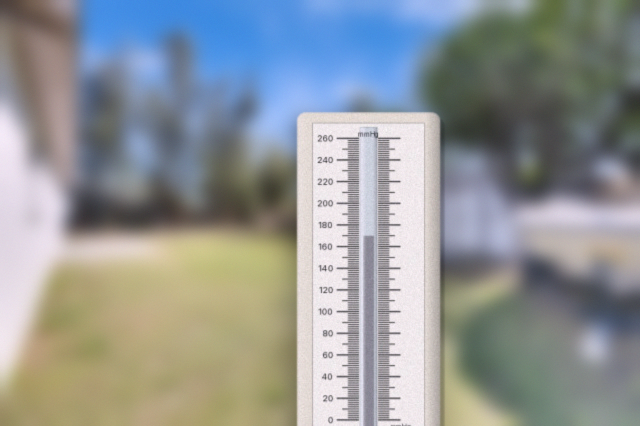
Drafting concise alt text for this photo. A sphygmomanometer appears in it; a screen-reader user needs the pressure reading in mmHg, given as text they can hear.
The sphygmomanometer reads 170 mmHg
